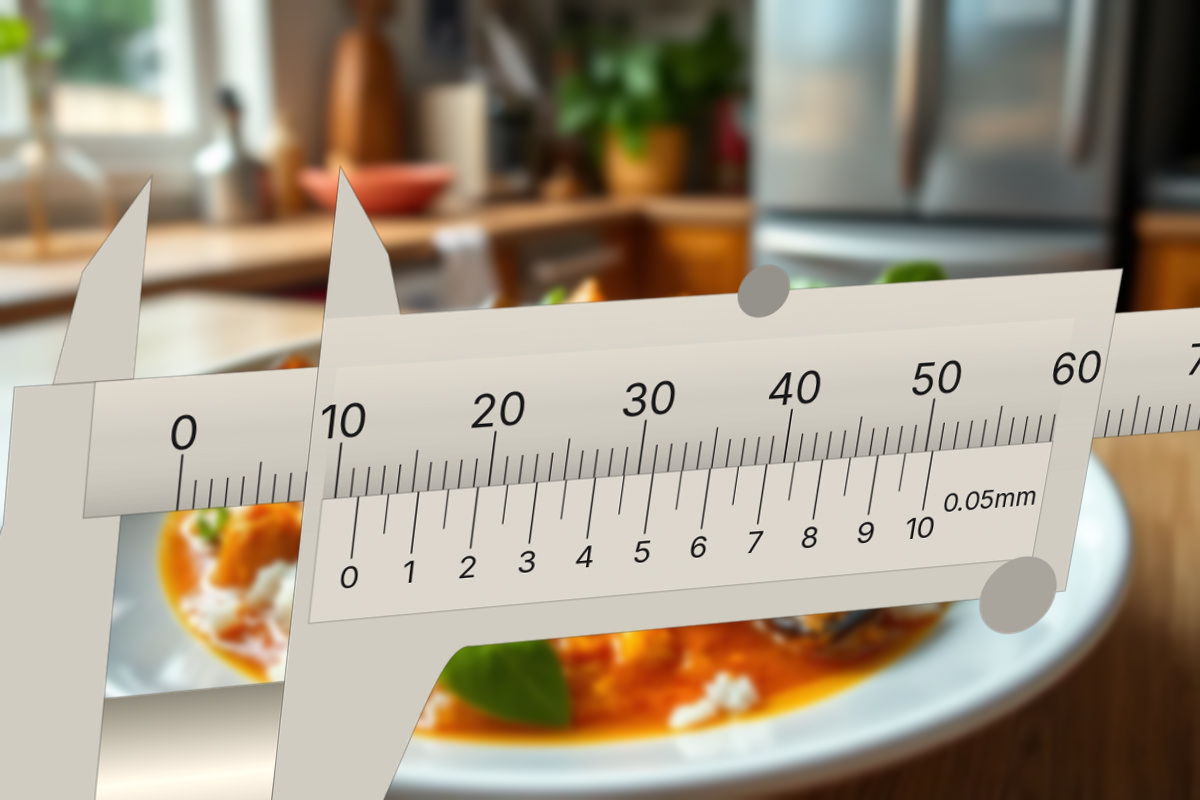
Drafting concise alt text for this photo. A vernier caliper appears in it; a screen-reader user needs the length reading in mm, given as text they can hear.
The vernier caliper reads 11.5 mm
